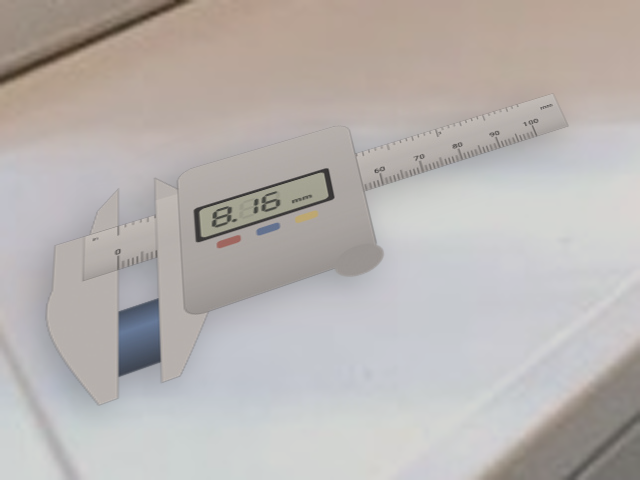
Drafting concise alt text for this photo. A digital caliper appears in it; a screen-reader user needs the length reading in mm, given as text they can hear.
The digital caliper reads 8.16 mm
